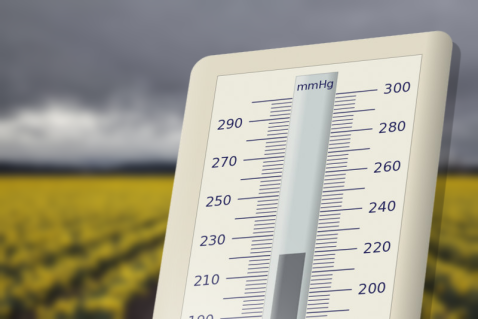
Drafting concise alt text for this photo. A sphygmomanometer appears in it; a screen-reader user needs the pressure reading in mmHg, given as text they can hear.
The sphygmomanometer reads 220 mmHg
